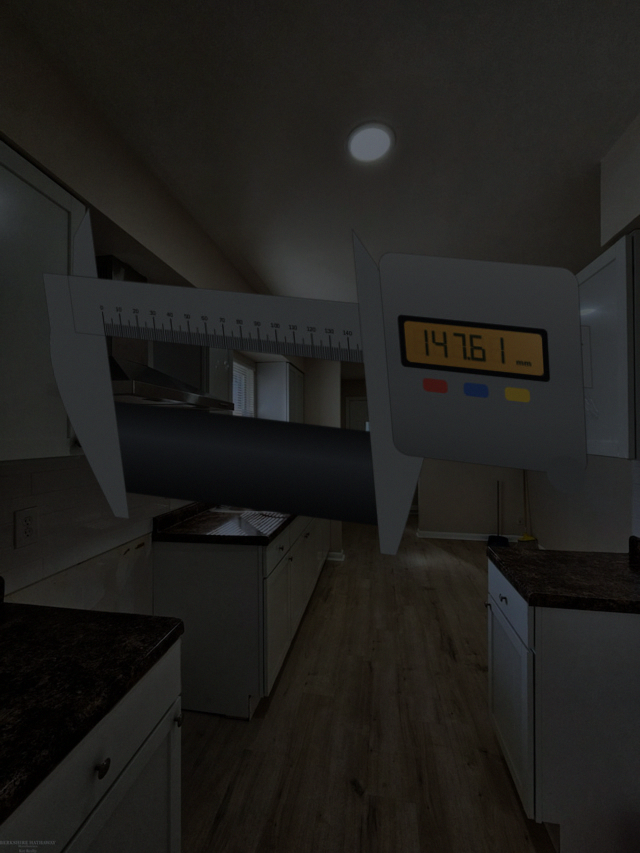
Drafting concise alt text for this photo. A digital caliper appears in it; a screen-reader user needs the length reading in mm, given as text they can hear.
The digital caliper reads 147.61 mm
